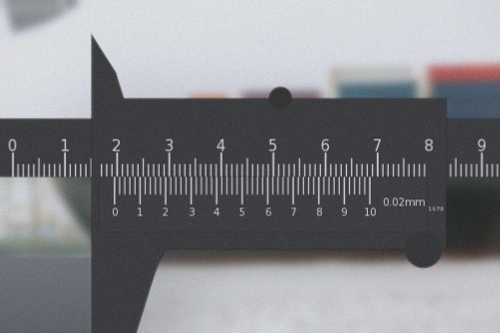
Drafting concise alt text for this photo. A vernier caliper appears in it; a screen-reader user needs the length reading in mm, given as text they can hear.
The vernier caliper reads 19.5 mm
